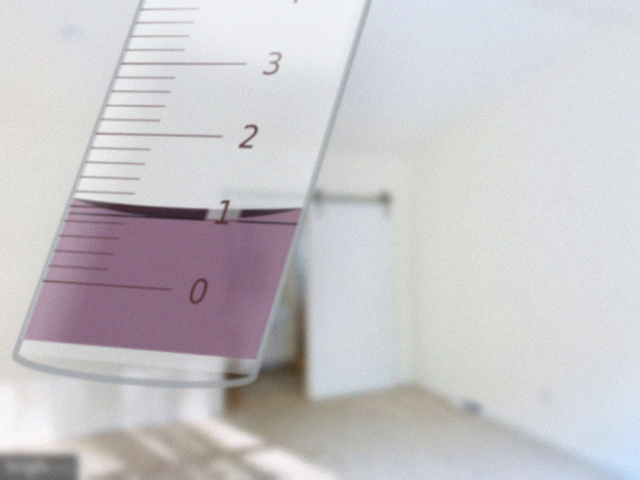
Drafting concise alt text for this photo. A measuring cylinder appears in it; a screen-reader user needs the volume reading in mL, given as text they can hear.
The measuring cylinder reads 0.9 mL
